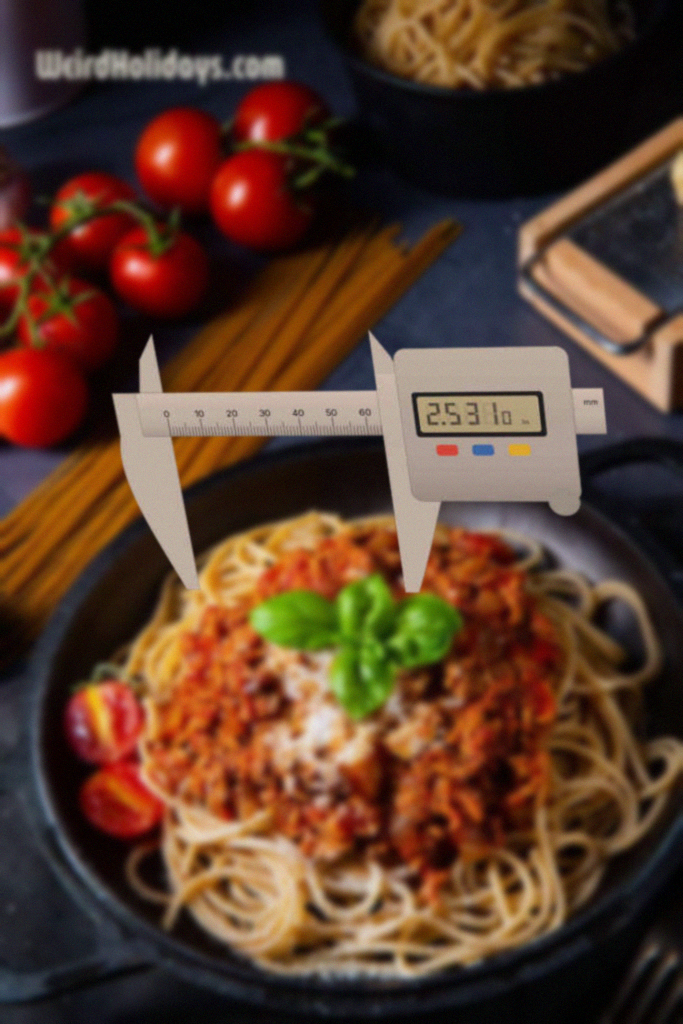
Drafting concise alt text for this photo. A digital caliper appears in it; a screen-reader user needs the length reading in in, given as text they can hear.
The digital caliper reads 2.5310 in
